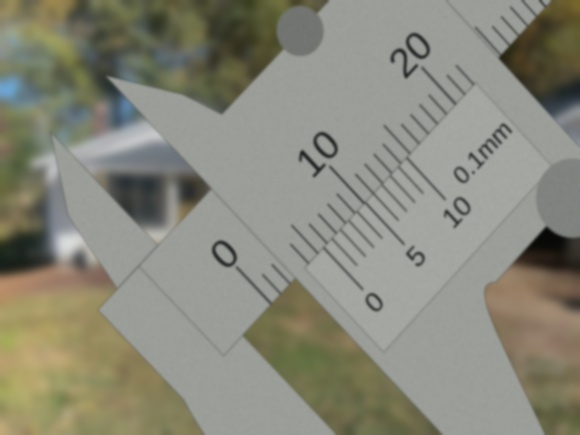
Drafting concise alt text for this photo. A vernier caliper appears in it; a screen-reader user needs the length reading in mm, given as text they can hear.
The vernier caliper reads 5.6 mm
